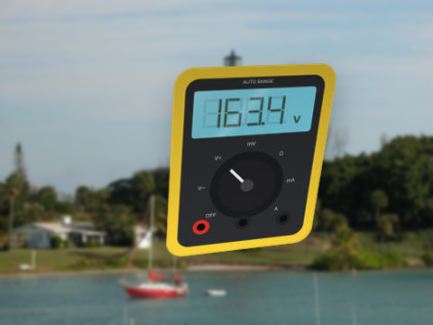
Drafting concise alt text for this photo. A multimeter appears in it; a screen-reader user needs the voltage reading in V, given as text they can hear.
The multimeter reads 163.4 V
